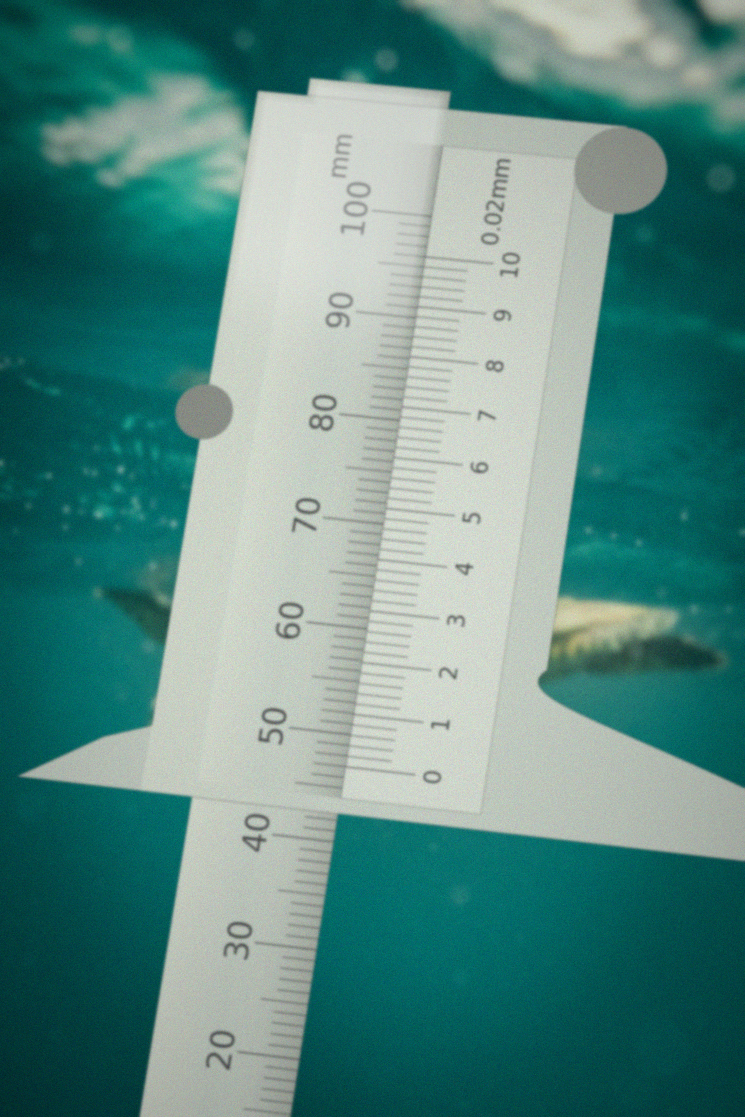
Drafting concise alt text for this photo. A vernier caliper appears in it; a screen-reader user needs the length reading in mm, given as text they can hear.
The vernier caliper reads 47.0 mm
